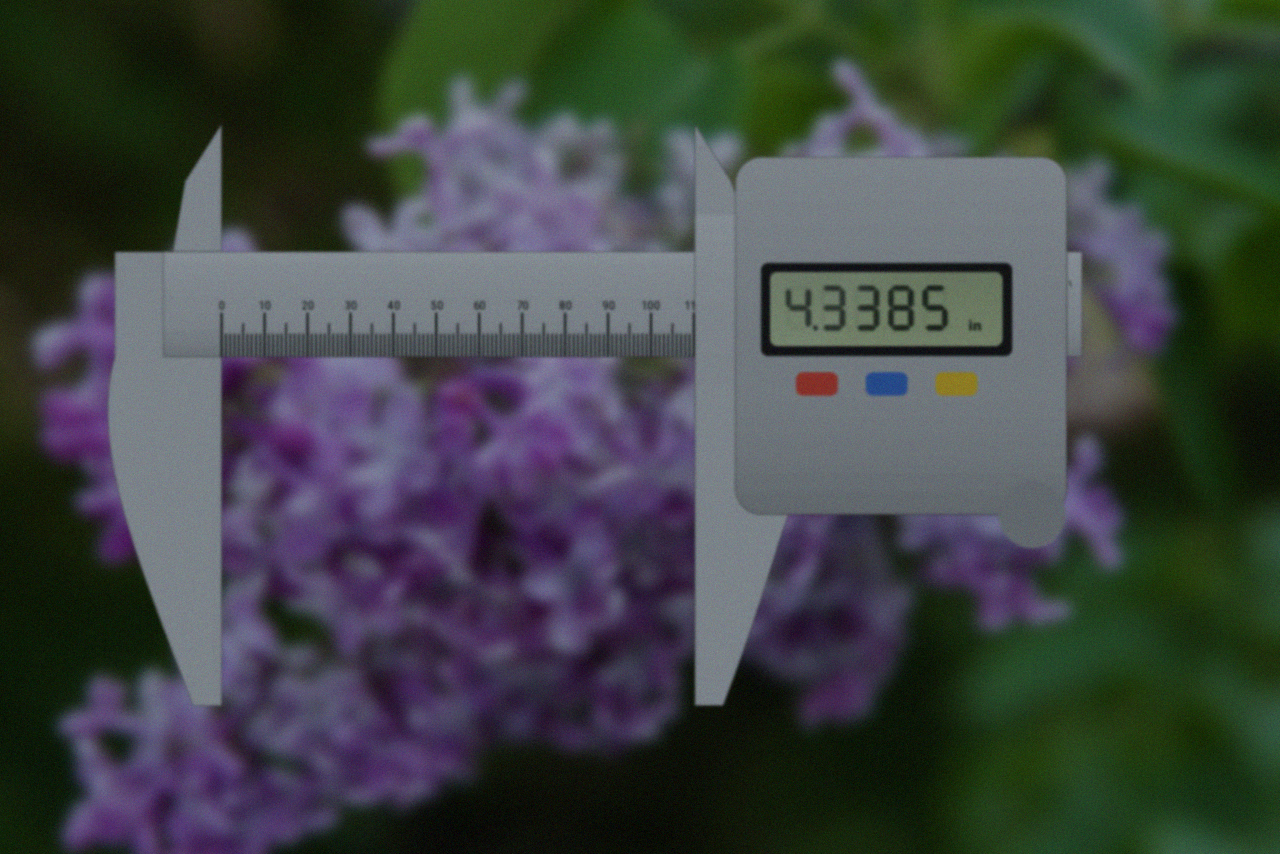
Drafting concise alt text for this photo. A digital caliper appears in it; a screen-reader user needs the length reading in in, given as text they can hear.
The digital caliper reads 4.3385 in
